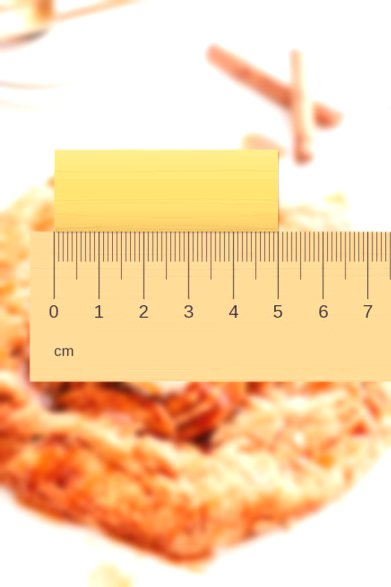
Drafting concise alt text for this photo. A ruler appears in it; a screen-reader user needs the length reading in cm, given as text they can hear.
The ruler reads 5 cm
